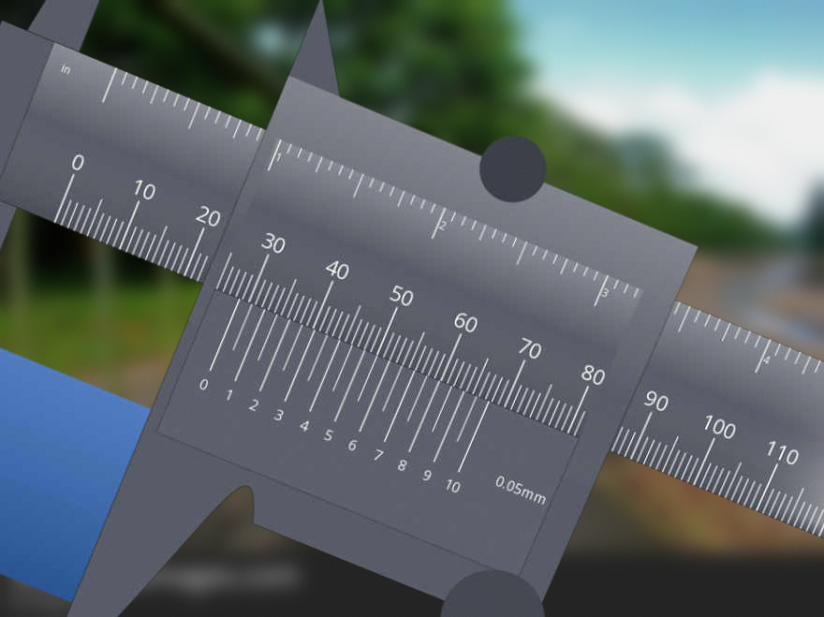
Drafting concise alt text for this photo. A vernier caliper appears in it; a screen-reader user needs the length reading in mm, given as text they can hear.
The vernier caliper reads 28.6 mm
